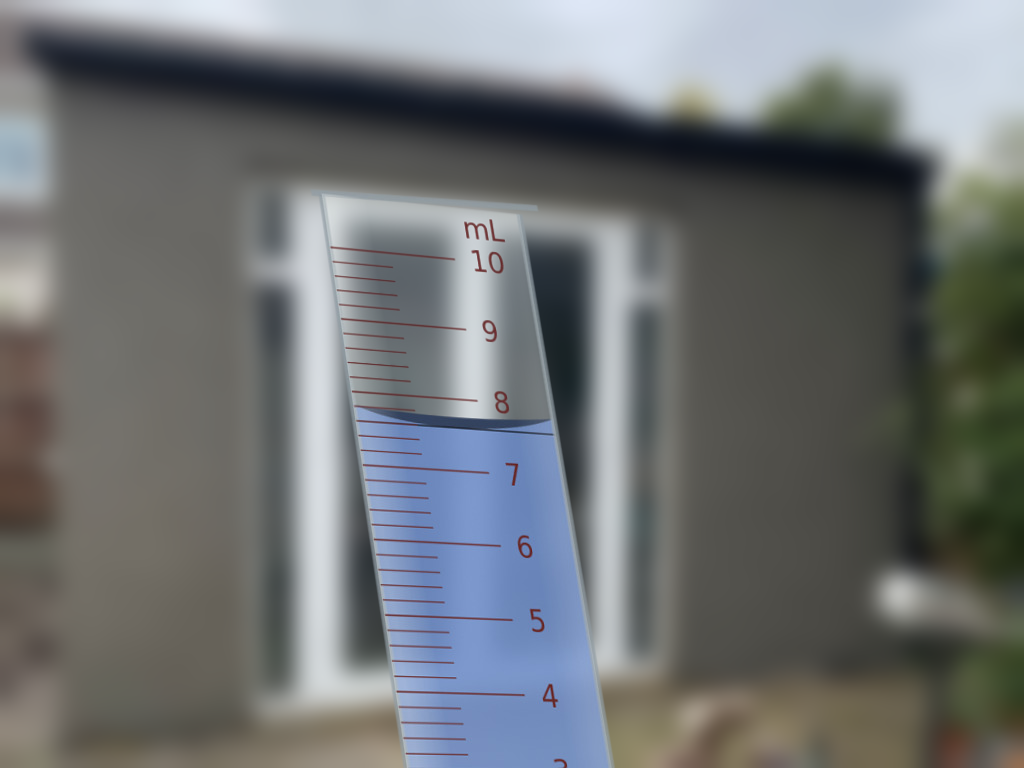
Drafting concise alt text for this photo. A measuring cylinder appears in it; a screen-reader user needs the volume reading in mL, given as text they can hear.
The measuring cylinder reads 7.6 mL
